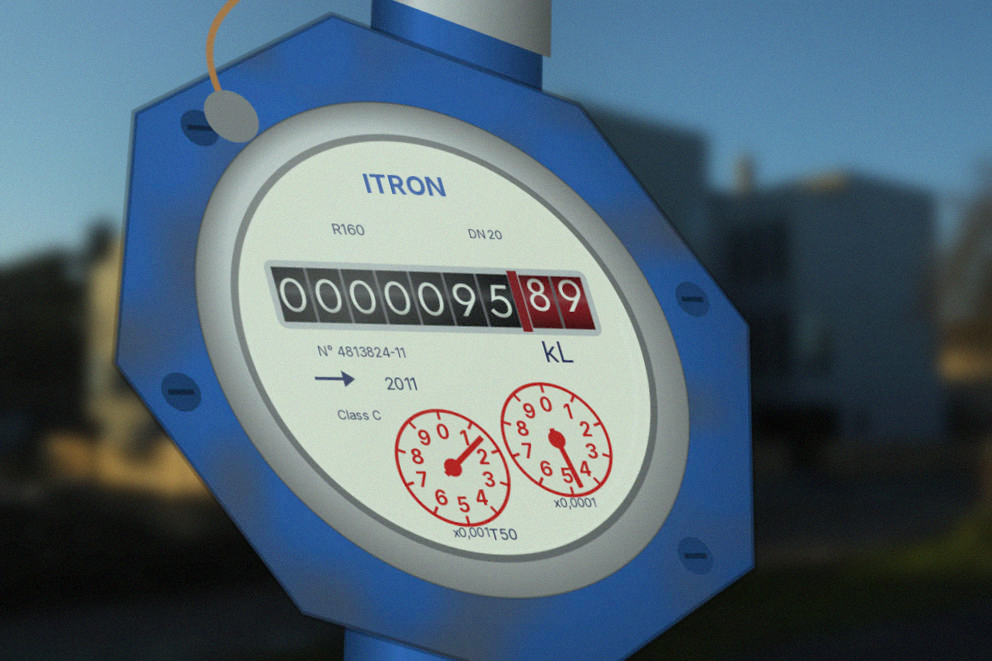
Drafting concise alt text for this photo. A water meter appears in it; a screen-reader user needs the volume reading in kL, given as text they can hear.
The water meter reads 95.8914 kL
